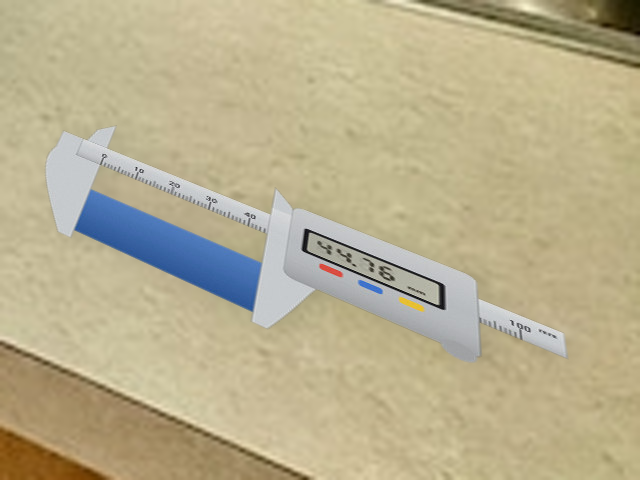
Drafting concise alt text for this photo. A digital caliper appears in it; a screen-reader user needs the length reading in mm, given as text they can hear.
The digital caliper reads 44.76 mm
